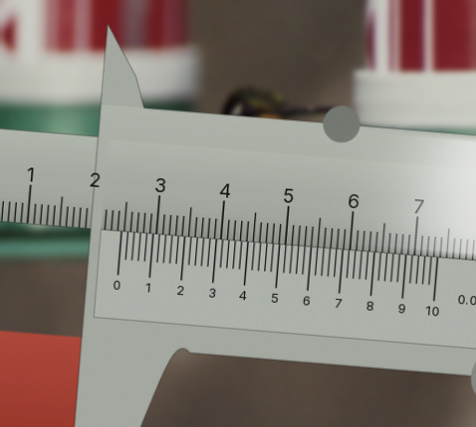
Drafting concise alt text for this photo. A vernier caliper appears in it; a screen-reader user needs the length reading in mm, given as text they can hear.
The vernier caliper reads 24.6 mm
